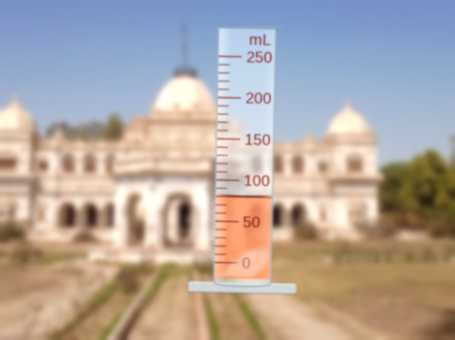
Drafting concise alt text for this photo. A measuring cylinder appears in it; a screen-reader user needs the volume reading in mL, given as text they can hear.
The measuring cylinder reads 80 mL
